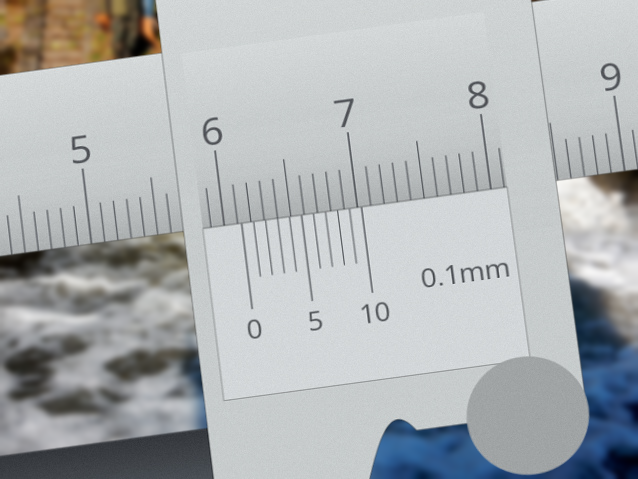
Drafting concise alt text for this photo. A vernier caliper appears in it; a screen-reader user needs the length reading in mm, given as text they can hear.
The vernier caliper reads 61.3 mm
